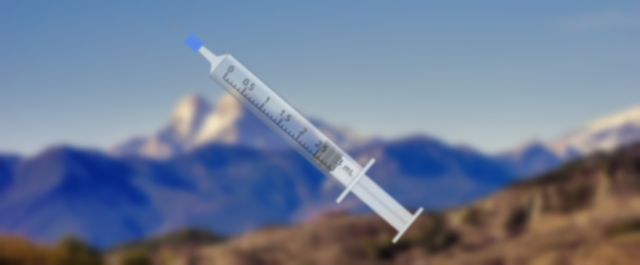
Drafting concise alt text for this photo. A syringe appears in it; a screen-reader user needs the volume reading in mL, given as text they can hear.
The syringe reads 2.5 mL
